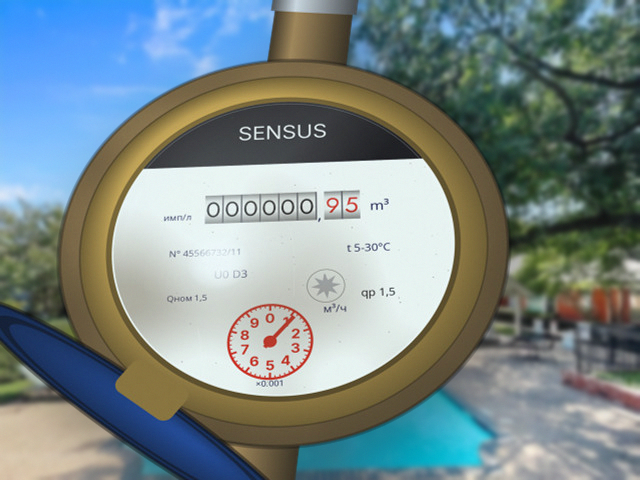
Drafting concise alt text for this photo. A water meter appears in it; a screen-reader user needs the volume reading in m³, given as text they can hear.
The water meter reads 0.951 m³
